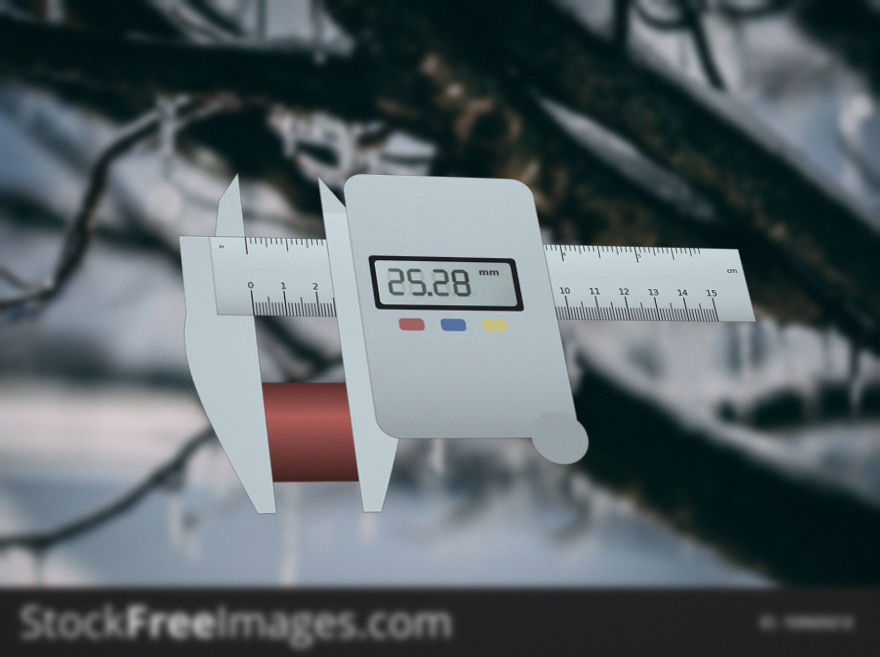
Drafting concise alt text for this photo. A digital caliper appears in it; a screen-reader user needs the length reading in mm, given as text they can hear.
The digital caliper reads 25.28 mm
